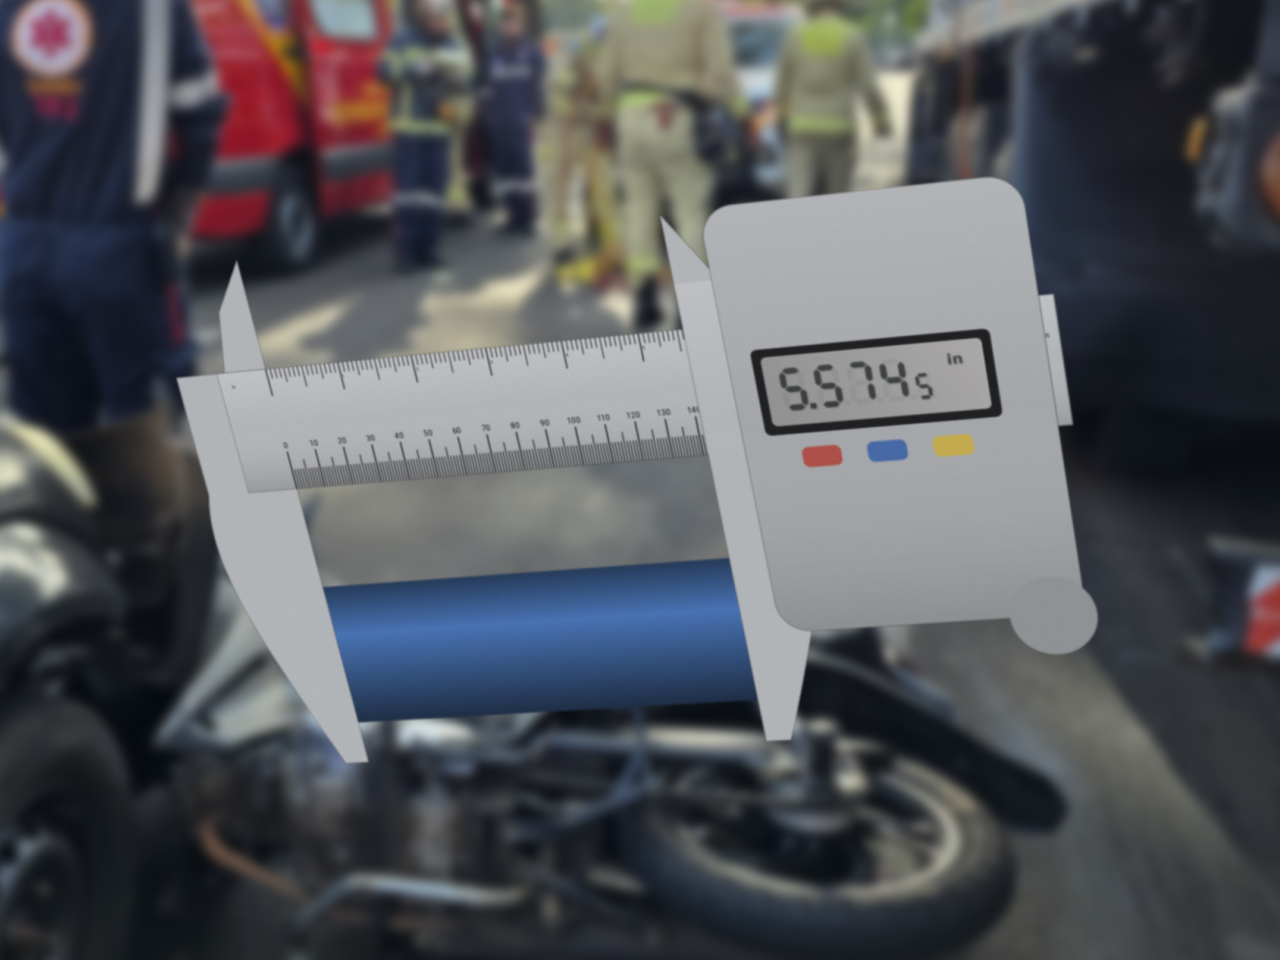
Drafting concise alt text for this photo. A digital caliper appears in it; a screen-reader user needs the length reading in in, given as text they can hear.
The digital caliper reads 5.5745 in
